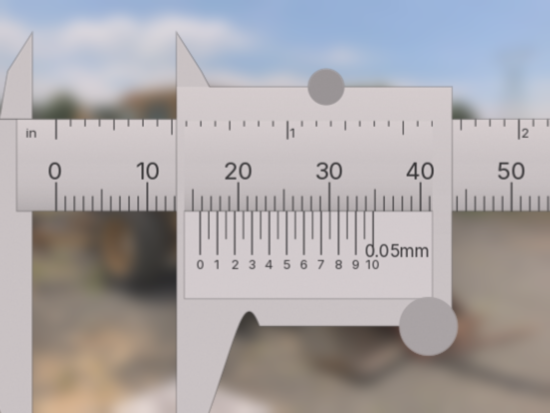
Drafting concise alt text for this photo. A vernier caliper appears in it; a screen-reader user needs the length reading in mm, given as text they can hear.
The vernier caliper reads 15.8 mm
